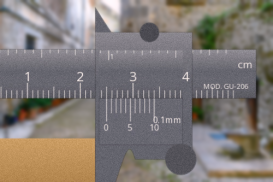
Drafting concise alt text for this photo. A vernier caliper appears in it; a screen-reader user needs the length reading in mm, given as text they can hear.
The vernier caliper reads 25.0 mm
